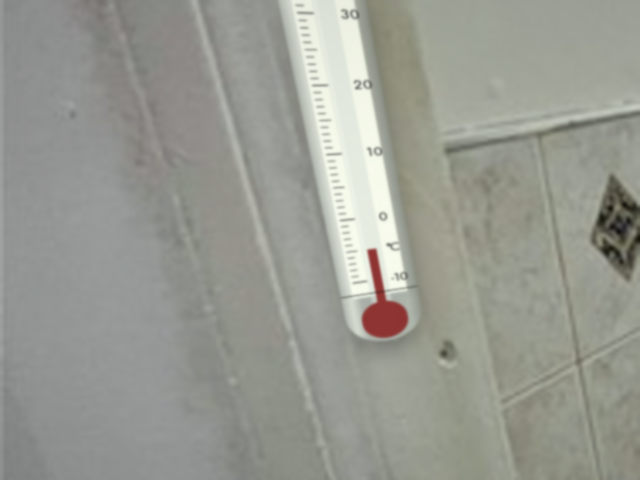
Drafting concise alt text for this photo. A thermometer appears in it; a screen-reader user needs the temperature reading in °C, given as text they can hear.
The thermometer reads -5 °C
